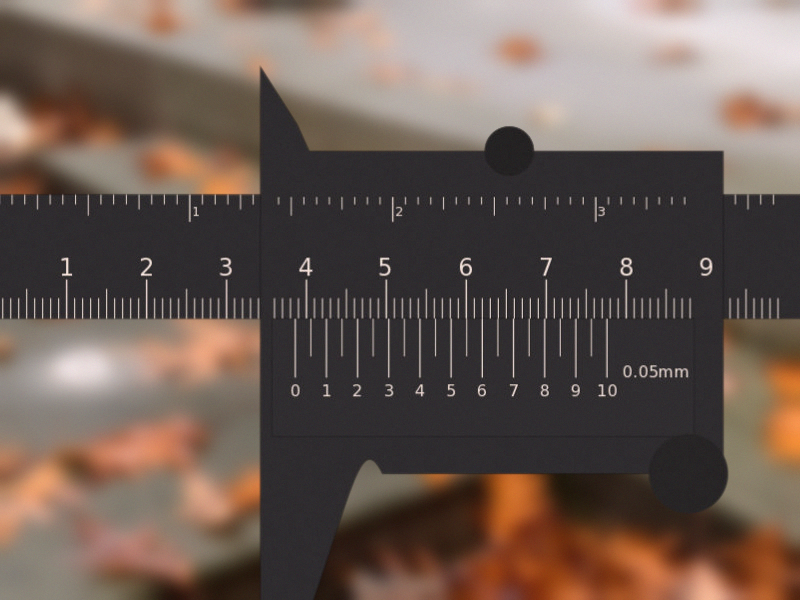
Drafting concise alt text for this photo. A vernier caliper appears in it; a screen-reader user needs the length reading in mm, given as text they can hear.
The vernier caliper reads 38.6 mm
